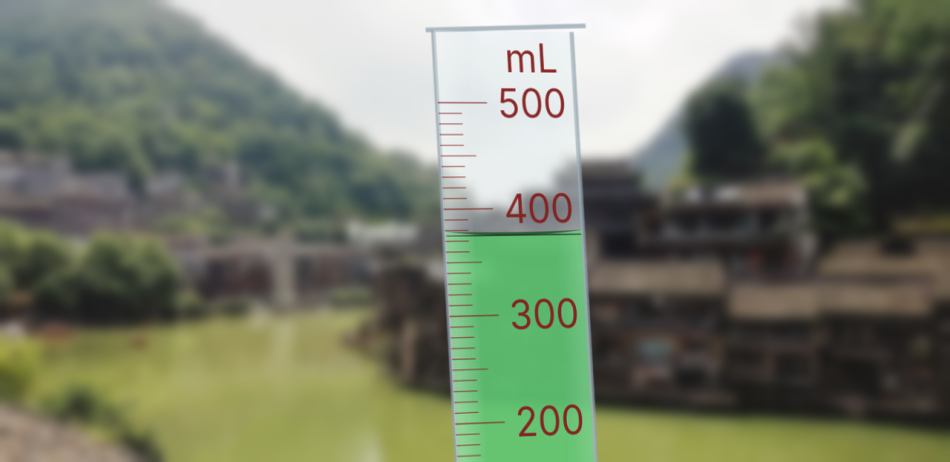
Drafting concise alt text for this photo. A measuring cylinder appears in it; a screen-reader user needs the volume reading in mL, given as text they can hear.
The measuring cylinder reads 375 mL
